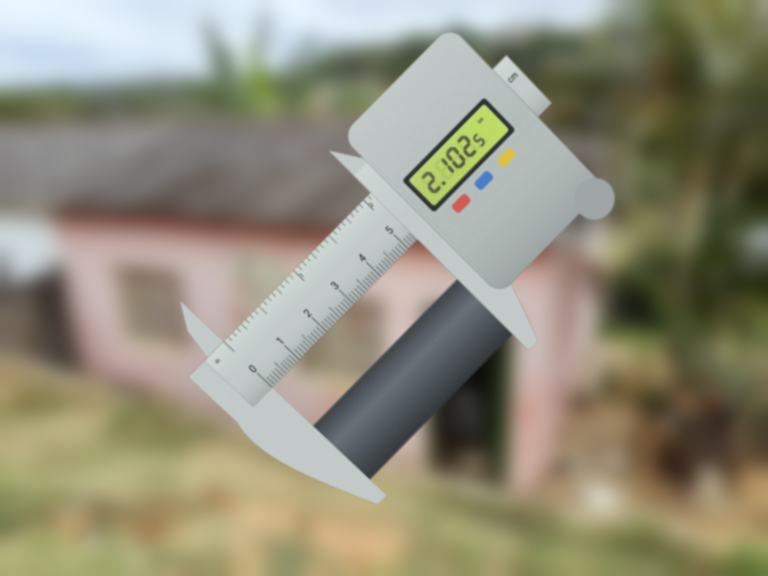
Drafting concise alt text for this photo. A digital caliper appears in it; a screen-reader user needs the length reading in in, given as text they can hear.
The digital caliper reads 2.1025 in
